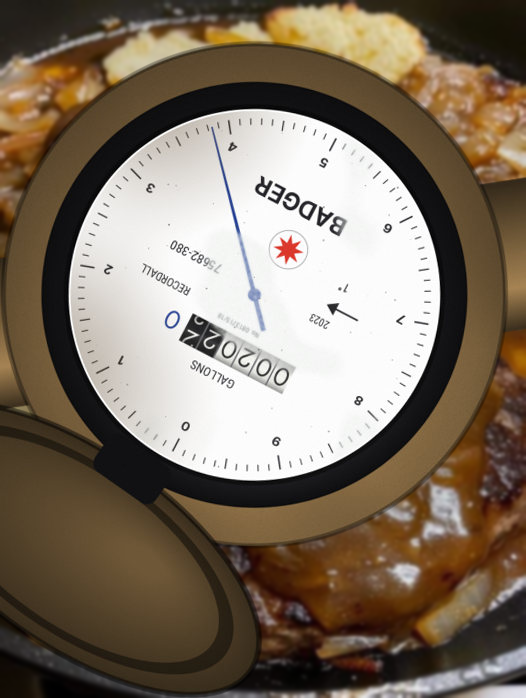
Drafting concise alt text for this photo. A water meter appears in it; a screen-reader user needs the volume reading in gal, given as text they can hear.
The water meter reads 20223.8 gal
